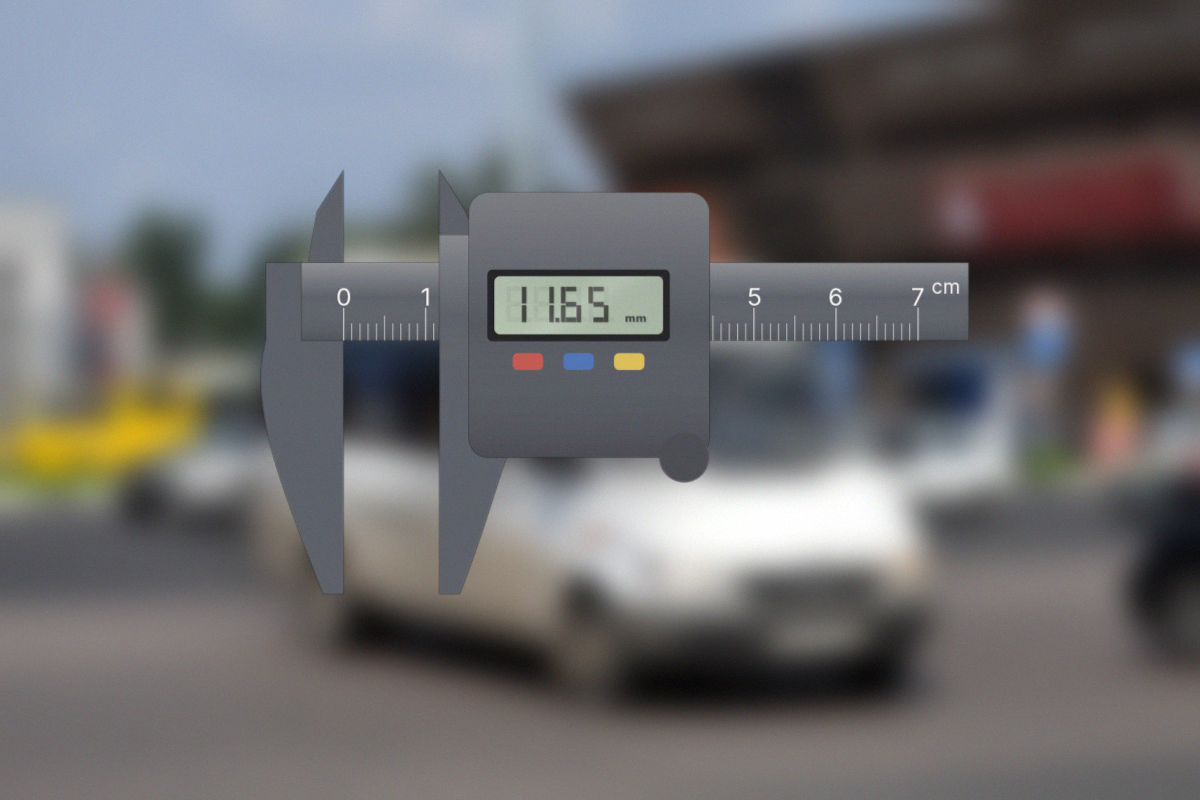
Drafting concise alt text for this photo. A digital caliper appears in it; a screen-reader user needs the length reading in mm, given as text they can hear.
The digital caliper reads 11.65 mm
